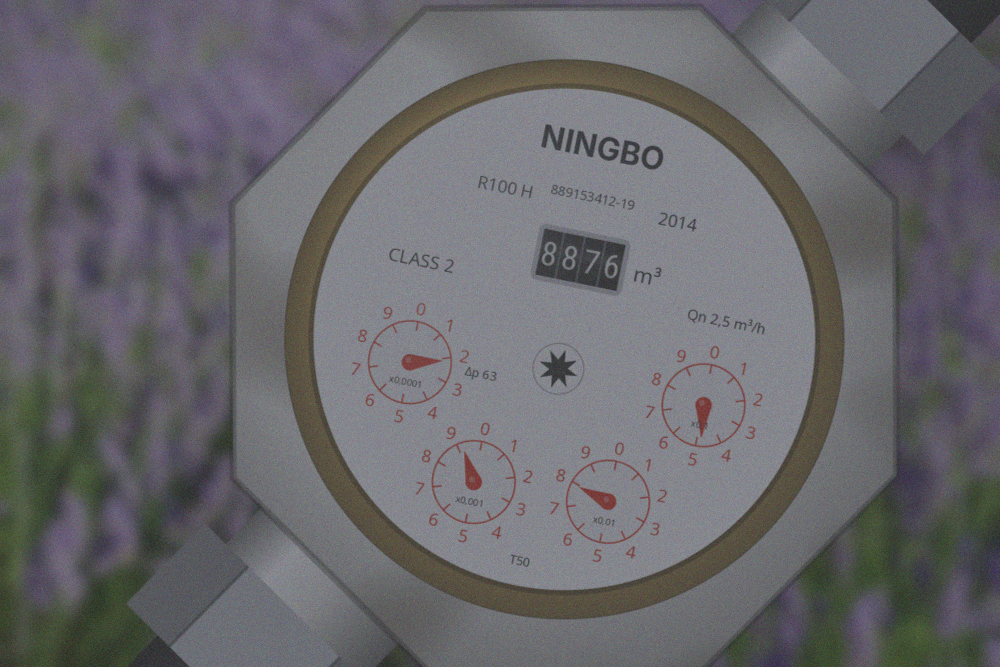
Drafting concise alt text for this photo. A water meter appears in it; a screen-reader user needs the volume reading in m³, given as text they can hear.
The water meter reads 8876.4792 m³
